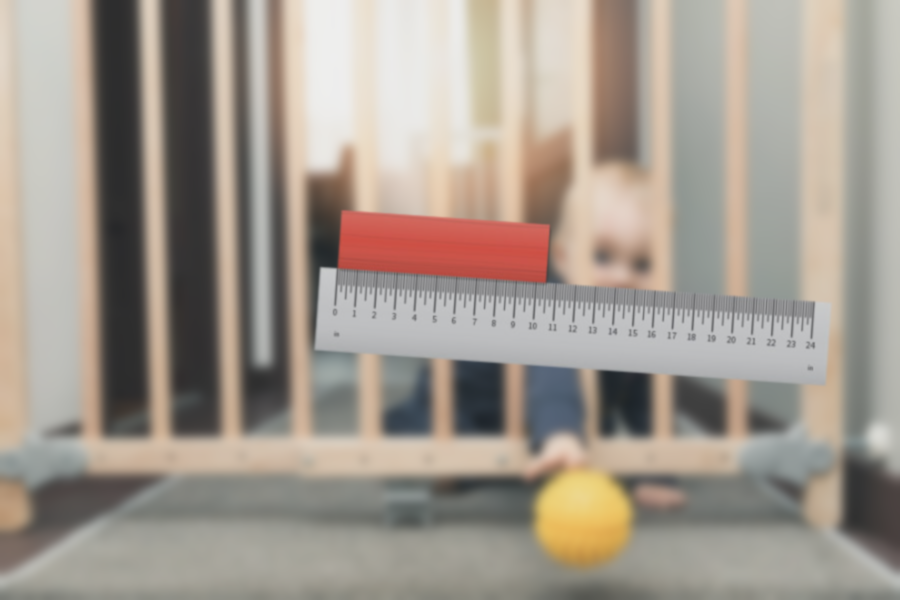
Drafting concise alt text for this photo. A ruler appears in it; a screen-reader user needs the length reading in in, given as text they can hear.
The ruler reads 10.5 in
